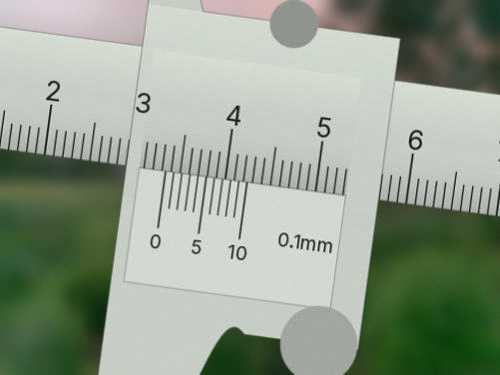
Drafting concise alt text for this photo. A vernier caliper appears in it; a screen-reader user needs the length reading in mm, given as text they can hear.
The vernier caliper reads 33.4 mm
